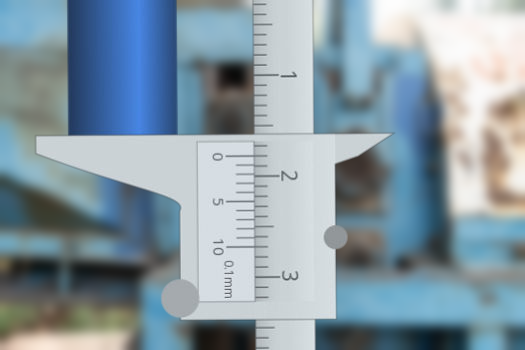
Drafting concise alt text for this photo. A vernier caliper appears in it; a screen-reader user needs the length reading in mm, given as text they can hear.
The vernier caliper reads 18.0 mm
